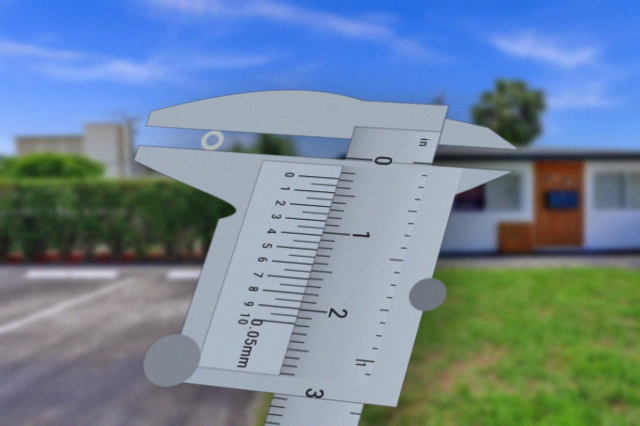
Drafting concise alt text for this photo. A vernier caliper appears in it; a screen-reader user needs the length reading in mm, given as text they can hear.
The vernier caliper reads 2.8 mm
